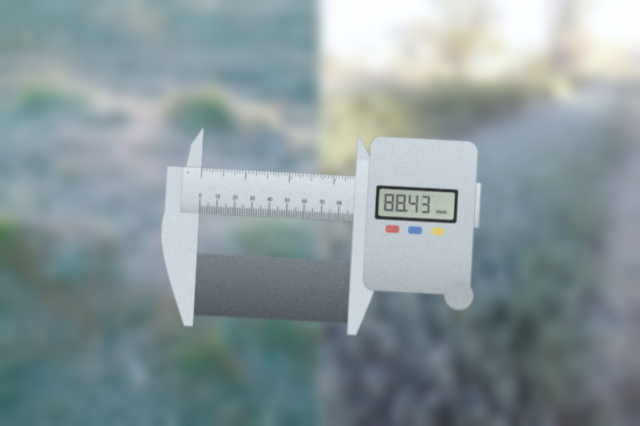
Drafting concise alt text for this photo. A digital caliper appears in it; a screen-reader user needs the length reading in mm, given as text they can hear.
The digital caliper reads 88.43 mm
